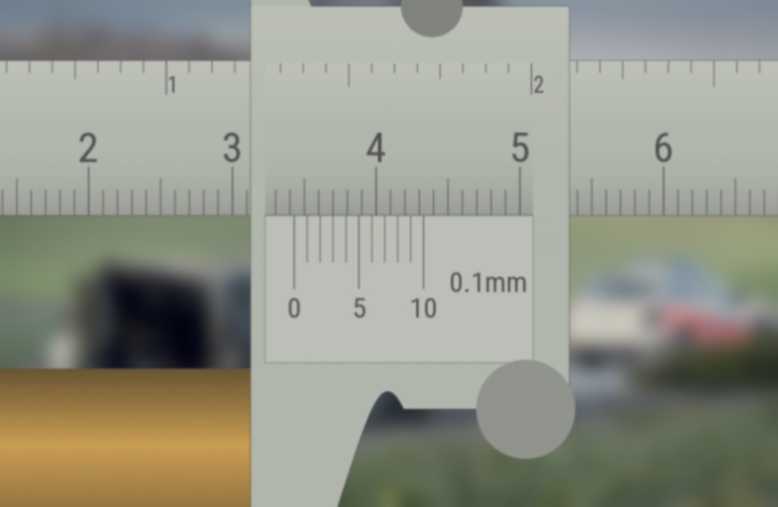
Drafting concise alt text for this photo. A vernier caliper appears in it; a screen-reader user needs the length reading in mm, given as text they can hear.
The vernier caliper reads 34.3 mm
